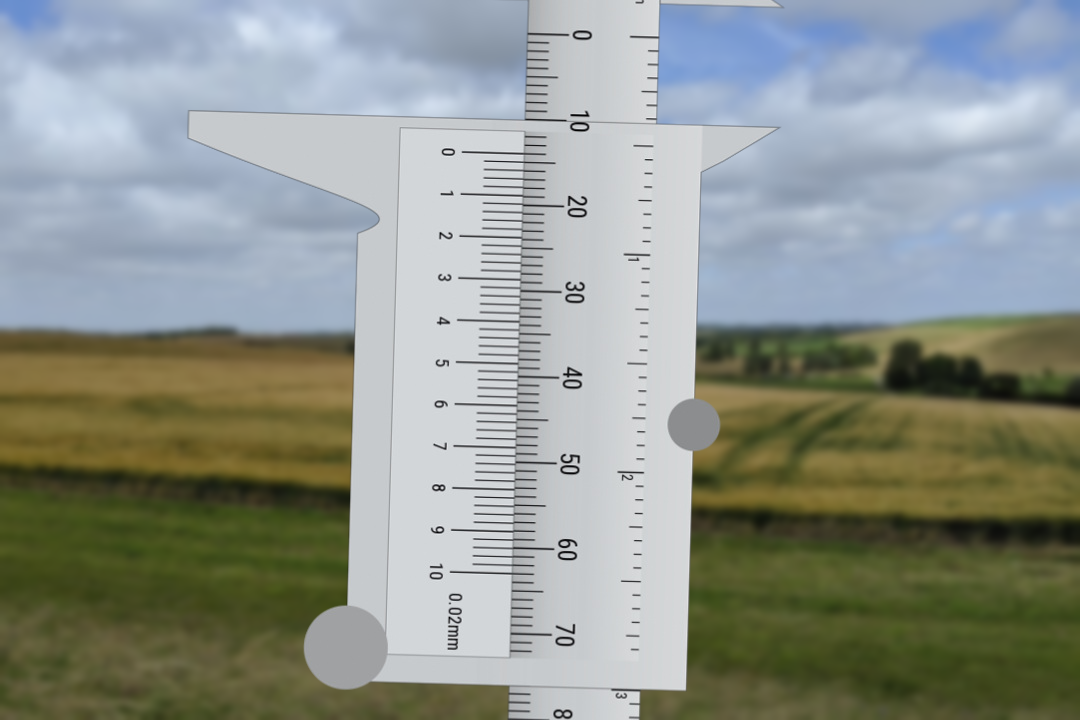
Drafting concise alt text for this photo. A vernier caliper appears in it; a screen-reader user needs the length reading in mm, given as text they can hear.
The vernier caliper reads 14.0 mm
